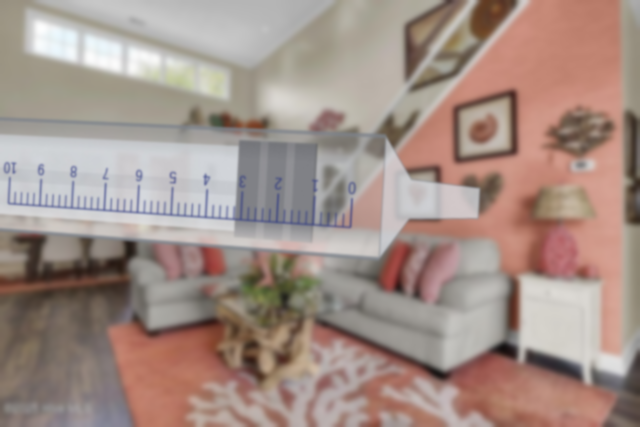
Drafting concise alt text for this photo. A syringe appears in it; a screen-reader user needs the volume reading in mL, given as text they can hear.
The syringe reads 1 mL
